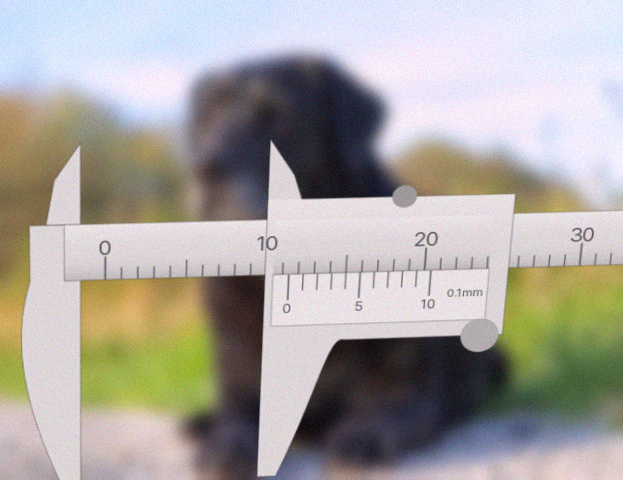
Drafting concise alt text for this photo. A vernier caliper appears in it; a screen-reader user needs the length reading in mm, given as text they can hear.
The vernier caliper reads 11.4 mm
